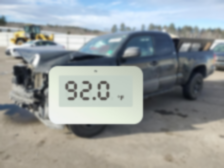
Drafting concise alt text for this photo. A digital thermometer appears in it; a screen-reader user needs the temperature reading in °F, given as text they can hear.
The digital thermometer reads 92.0 °F
